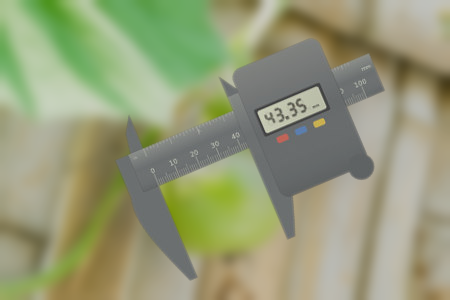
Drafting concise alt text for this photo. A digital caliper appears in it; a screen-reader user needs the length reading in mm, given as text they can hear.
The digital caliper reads 43.35 mm
